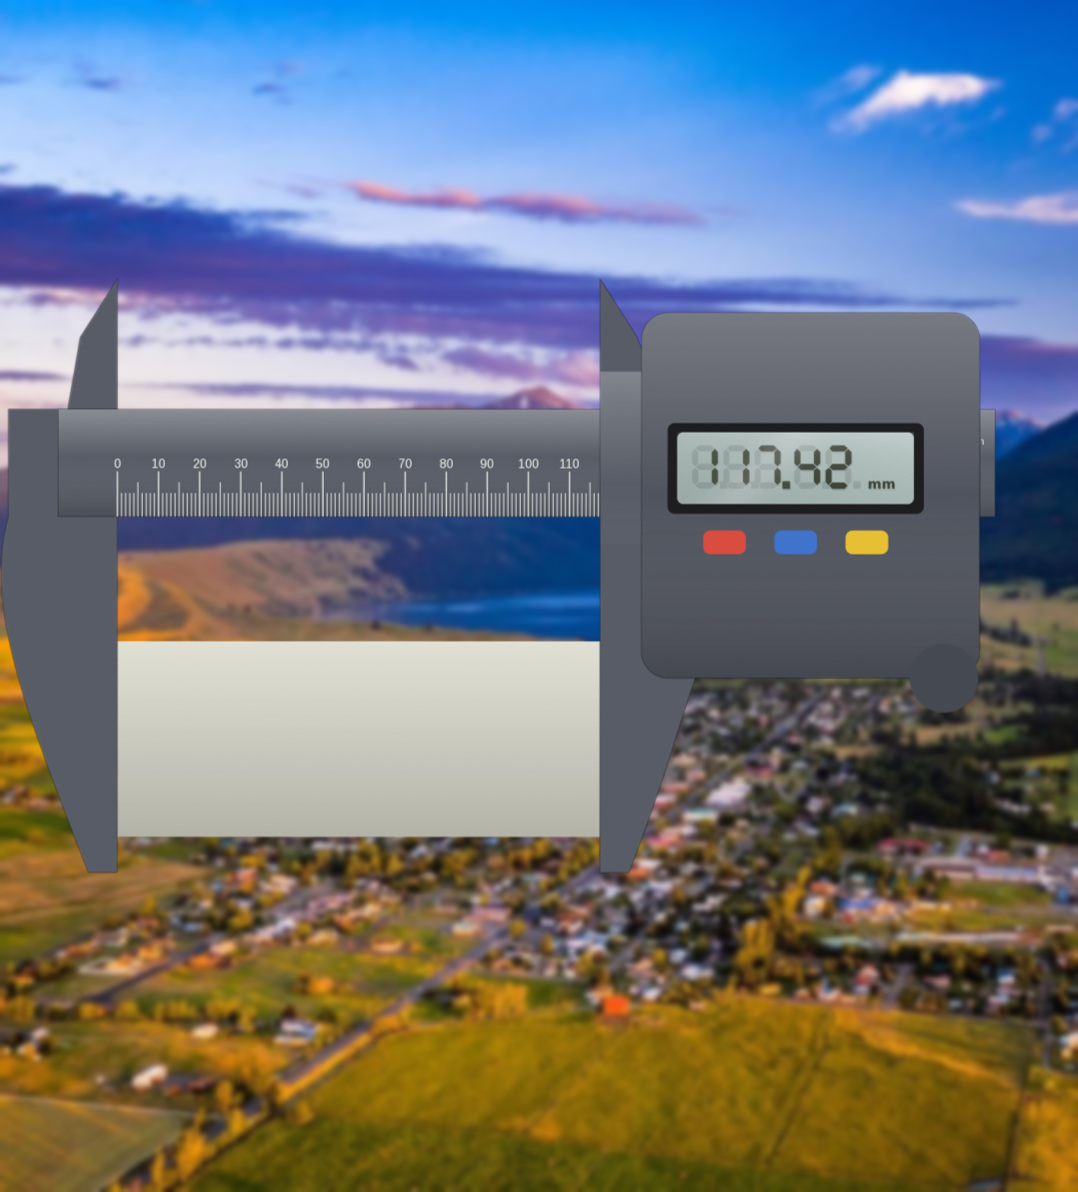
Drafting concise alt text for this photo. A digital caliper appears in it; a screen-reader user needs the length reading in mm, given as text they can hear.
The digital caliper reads 117.42 mm
